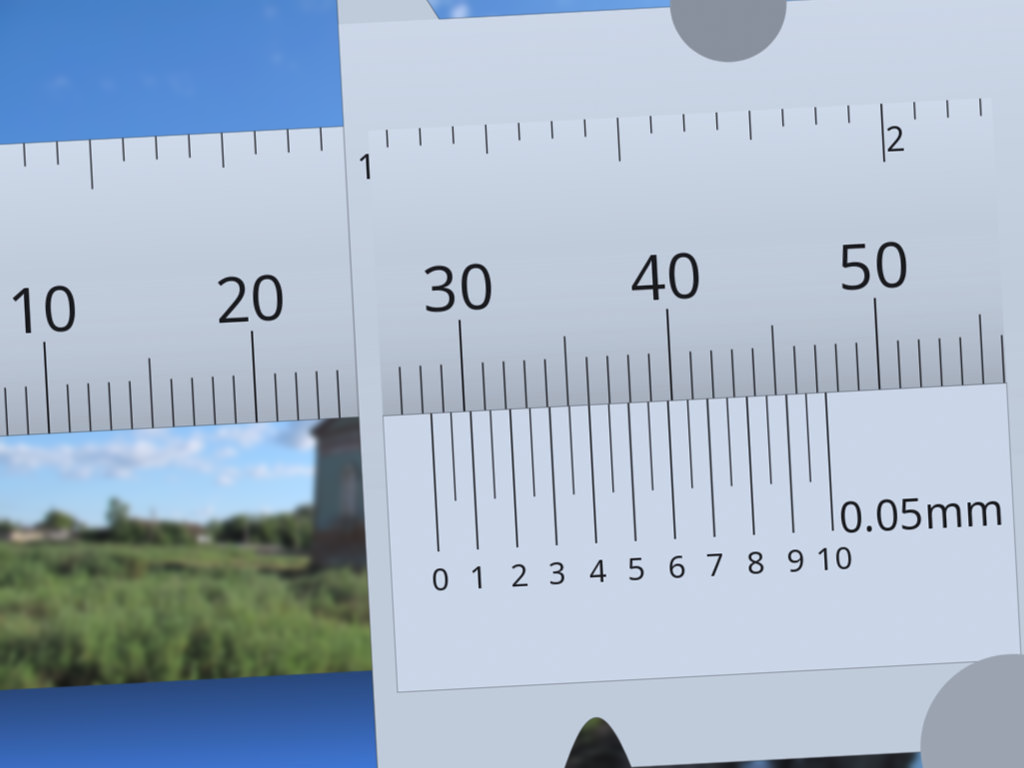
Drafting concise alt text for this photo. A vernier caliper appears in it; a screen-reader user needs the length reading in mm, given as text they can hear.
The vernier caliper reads 28.4 mm
